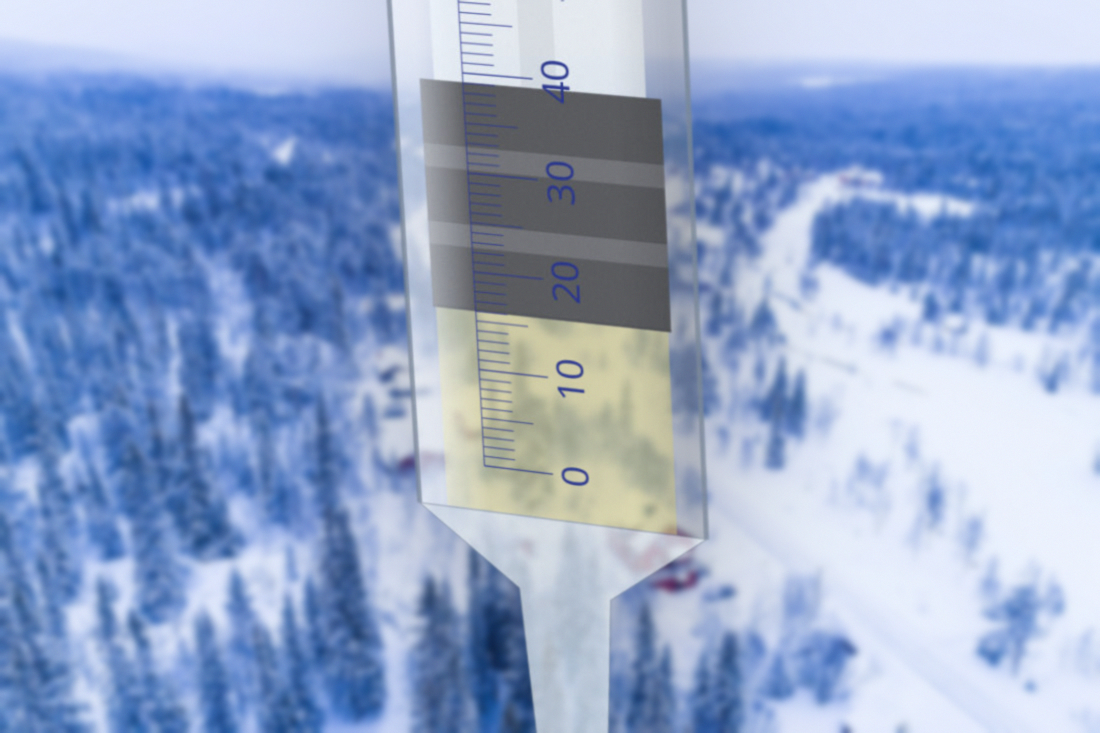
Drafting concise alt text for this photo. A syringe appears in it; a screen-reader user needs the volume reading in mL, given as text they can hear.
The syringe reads 16 mL
